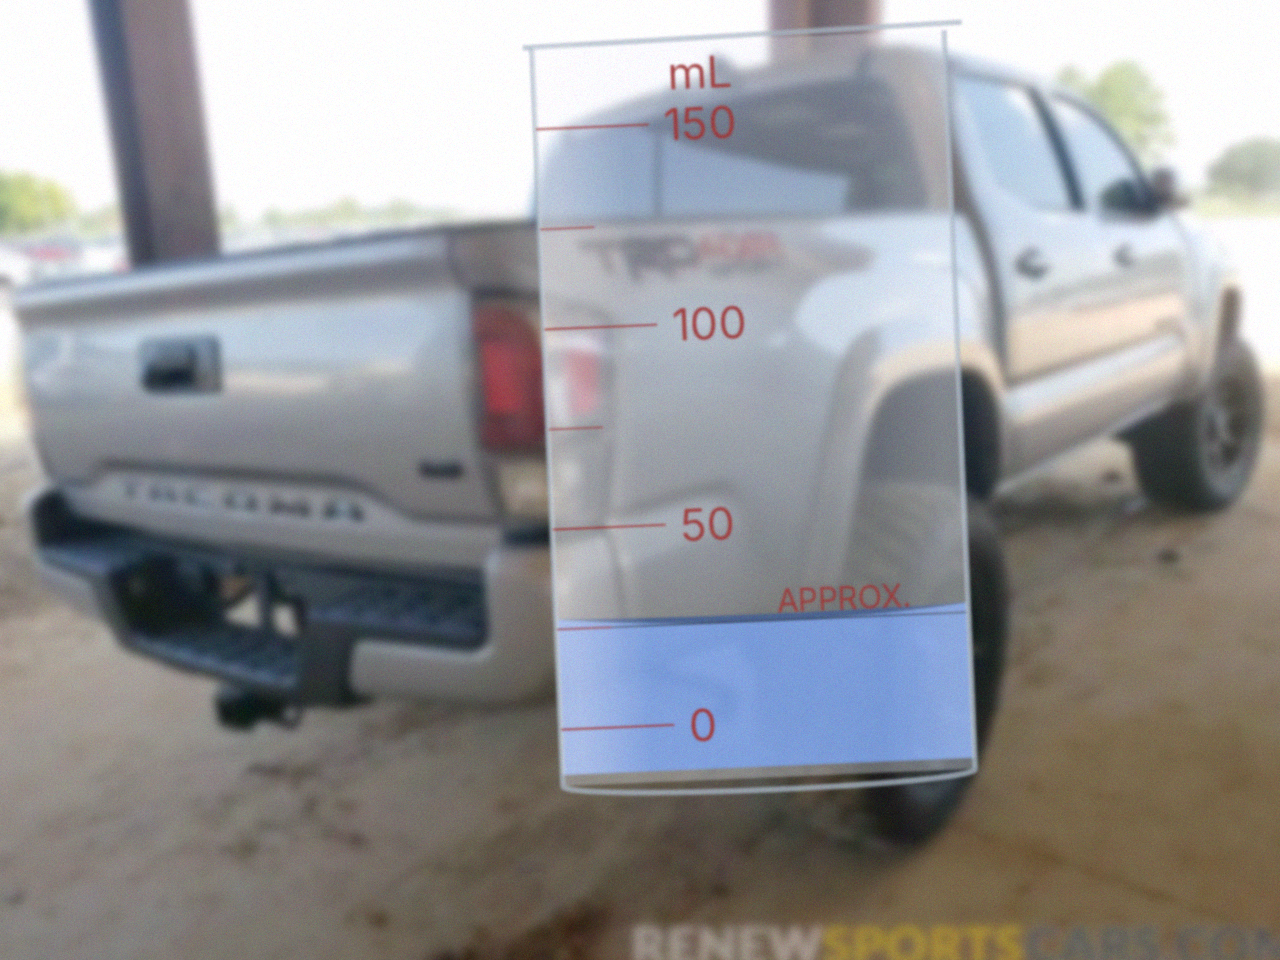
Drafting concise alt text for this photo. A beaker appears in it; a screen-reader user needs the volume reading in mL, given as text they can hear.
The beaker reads 25 mL
